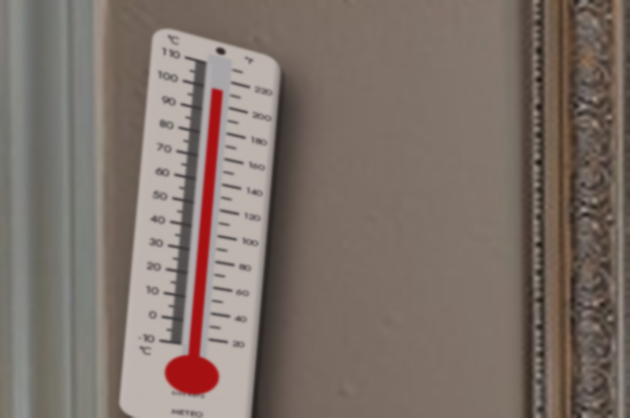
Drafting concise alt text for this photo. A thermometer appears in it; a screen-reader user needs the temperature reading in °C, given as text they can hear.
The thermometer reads 100 °C
